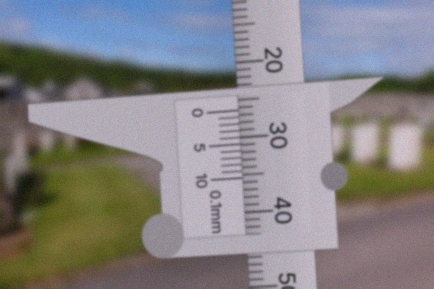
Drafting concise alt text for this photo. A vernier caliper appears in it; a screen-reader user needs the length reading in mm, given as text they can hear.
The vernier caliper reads 26.4 mm
